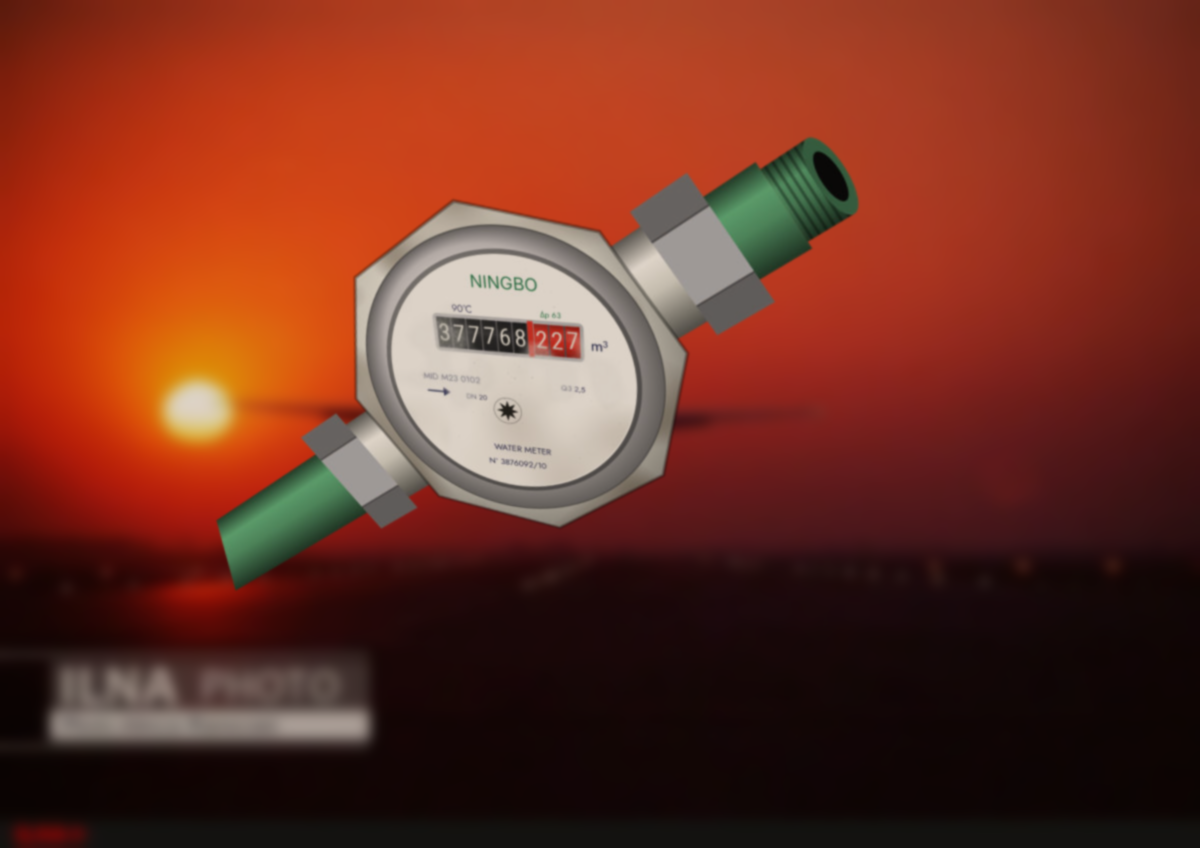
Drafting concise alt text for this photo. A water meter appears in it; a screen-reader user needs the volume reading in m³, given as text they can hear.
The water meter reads 377768.227 m³
